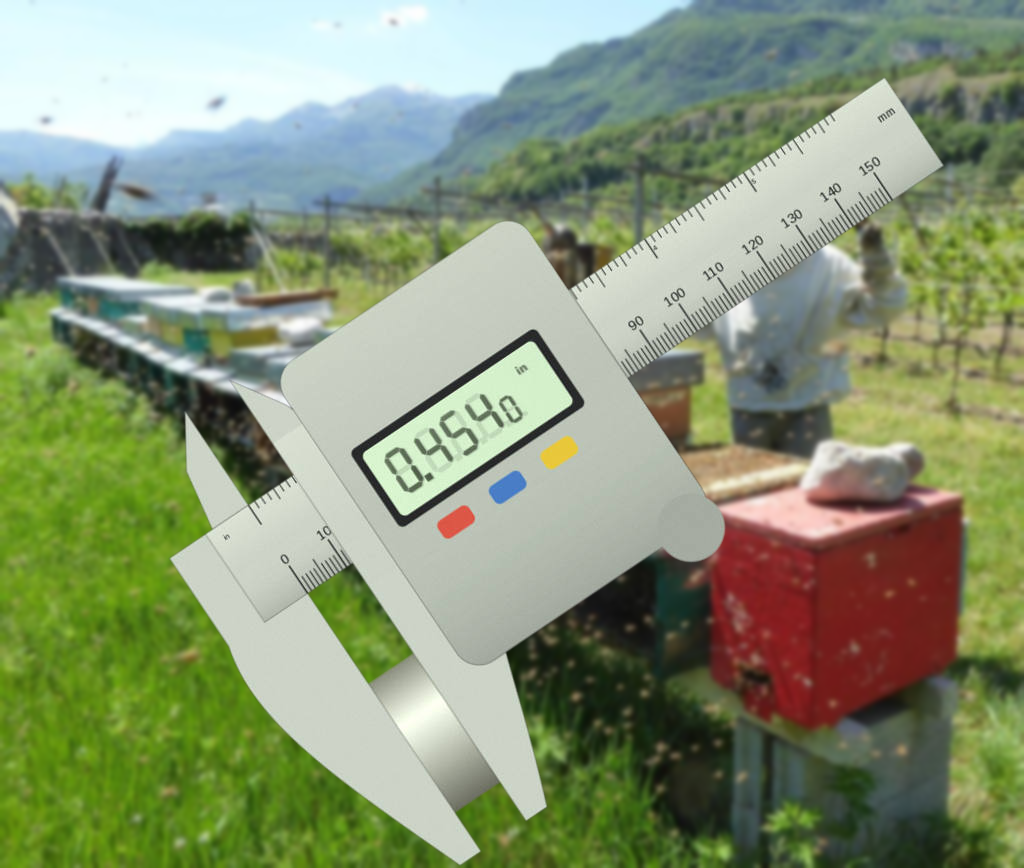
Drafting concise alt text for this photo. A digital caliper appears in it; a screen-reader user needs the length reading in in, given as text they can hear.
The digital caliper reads 0.4540 in
